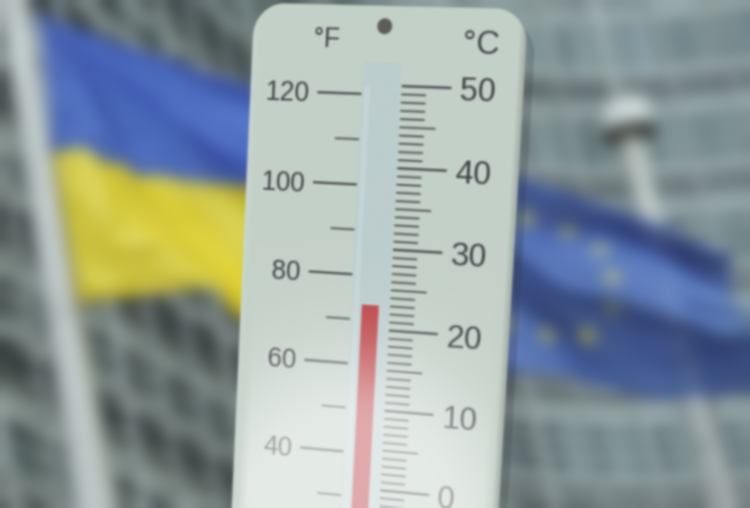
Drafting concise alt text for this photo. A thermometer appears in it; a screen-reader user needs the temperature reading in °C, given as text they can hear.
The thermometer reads 23 °C
